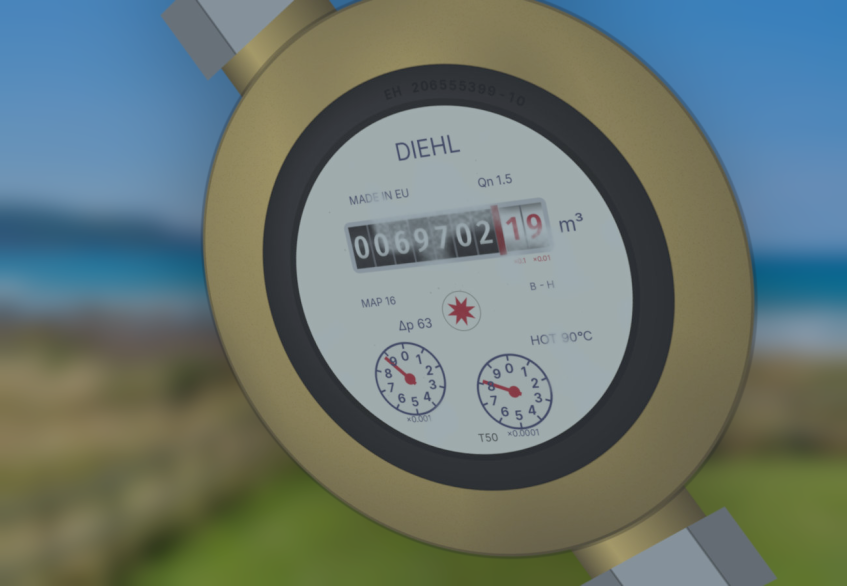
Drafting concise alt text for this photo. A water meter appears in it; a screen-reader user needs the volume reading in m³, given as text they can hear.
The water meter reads 69702.1988 m³
